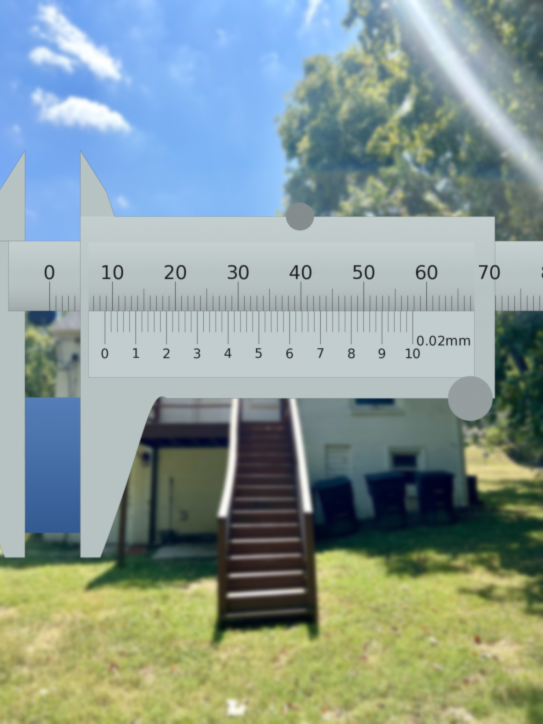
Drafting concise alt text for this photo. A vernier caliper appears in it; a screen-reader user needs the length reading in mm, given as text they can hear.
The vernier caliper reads 8.8 mm
